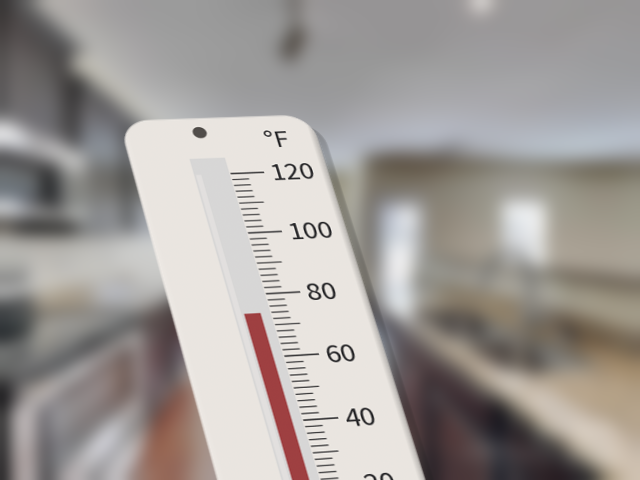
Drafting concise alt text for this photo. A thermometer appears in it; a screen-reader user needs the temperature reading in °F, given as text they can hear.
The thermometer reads 74 °F
